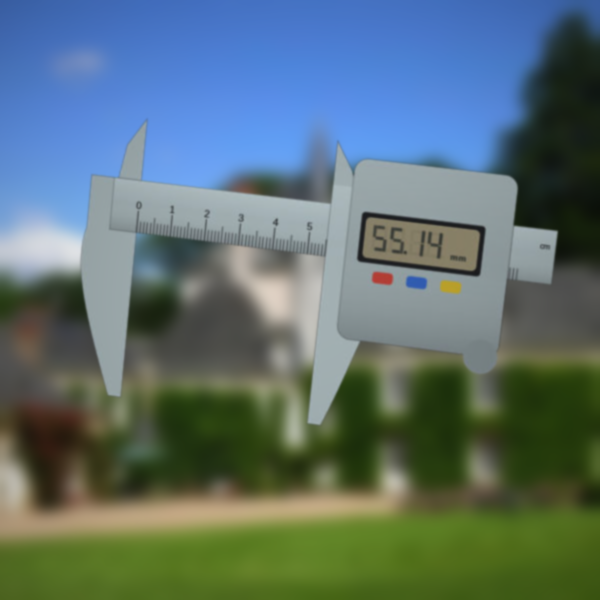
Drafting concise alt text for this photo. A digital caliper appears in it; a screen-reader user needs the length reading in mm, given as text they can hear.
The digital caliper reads 55.14 mm
